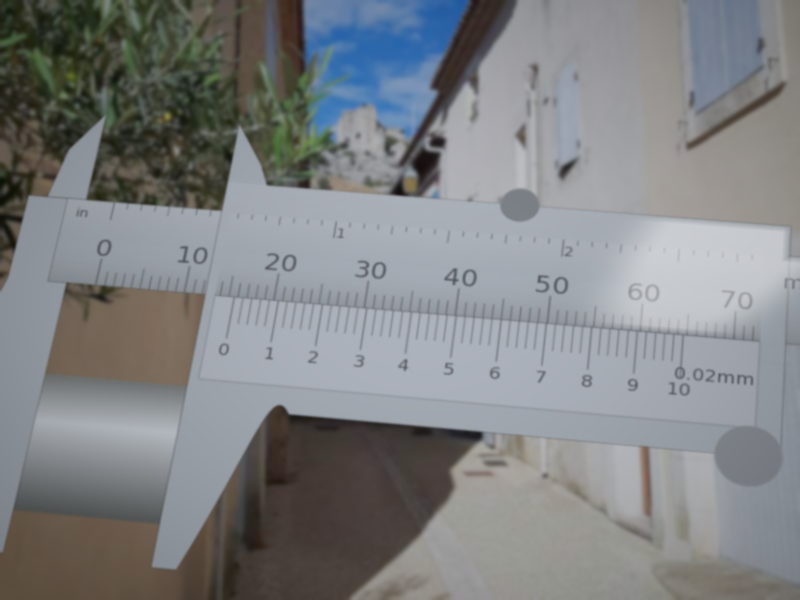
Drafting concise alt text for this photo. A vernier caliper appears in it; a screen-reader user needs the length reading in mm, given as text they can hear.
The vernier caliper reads 15.6 mm
